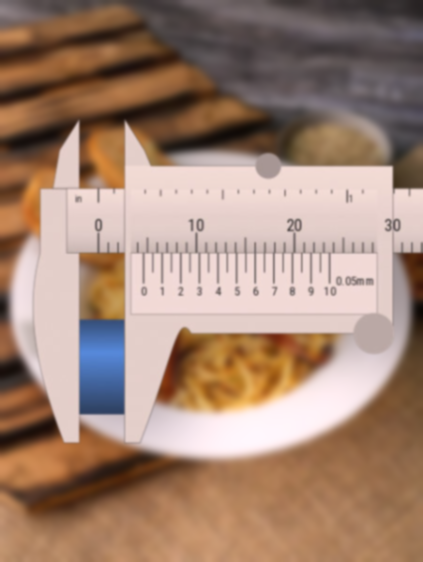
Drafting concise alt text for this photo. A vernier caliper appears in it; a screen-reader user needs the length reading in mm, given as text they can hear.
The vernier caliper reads 4.6 mm
